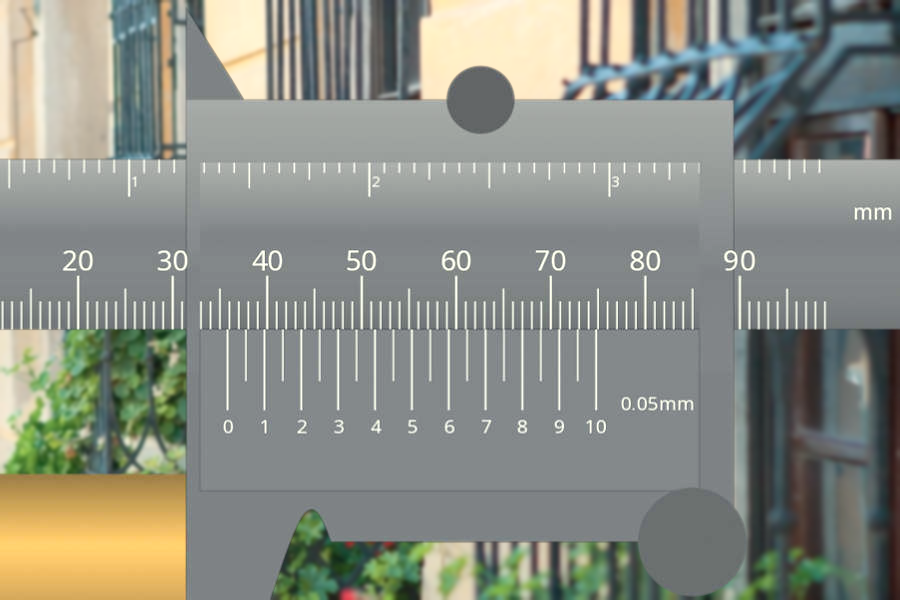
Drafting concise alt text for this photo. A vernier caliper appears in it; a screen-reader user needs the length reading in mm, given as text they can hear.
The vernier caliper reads 35.8 mm
